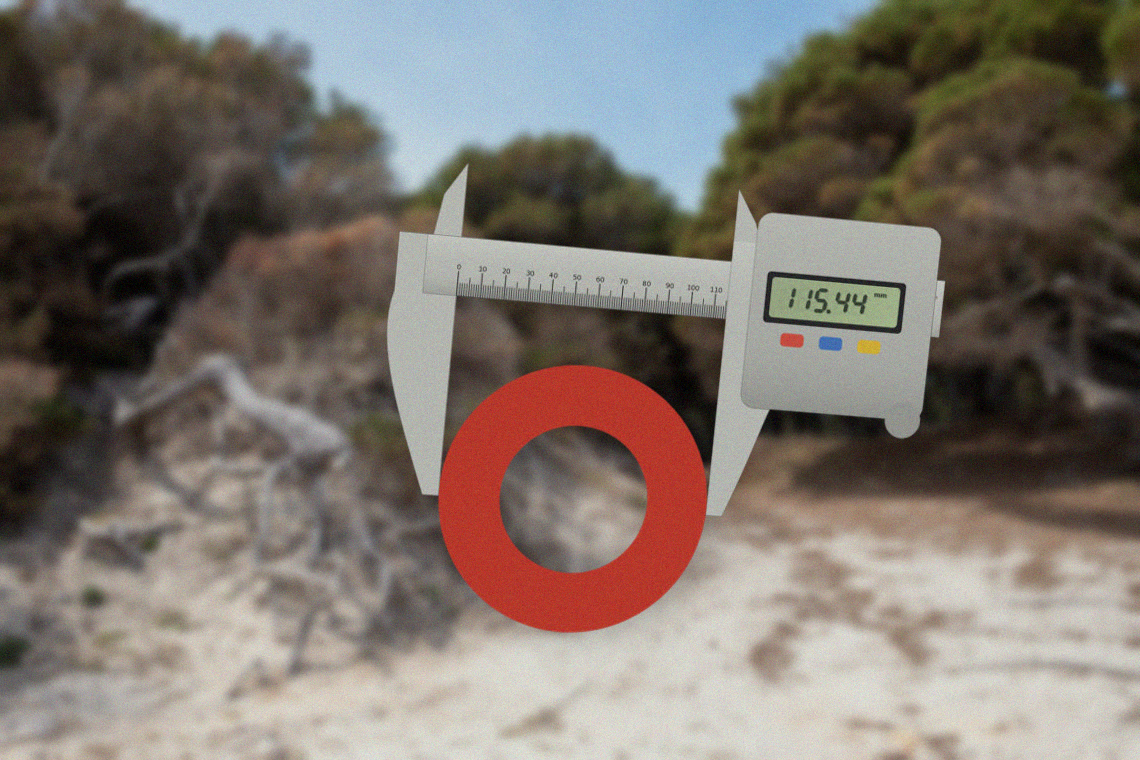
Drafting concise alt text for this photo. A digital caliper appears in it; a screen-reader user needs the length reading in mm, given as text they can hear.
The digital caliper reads 115.44 mm
